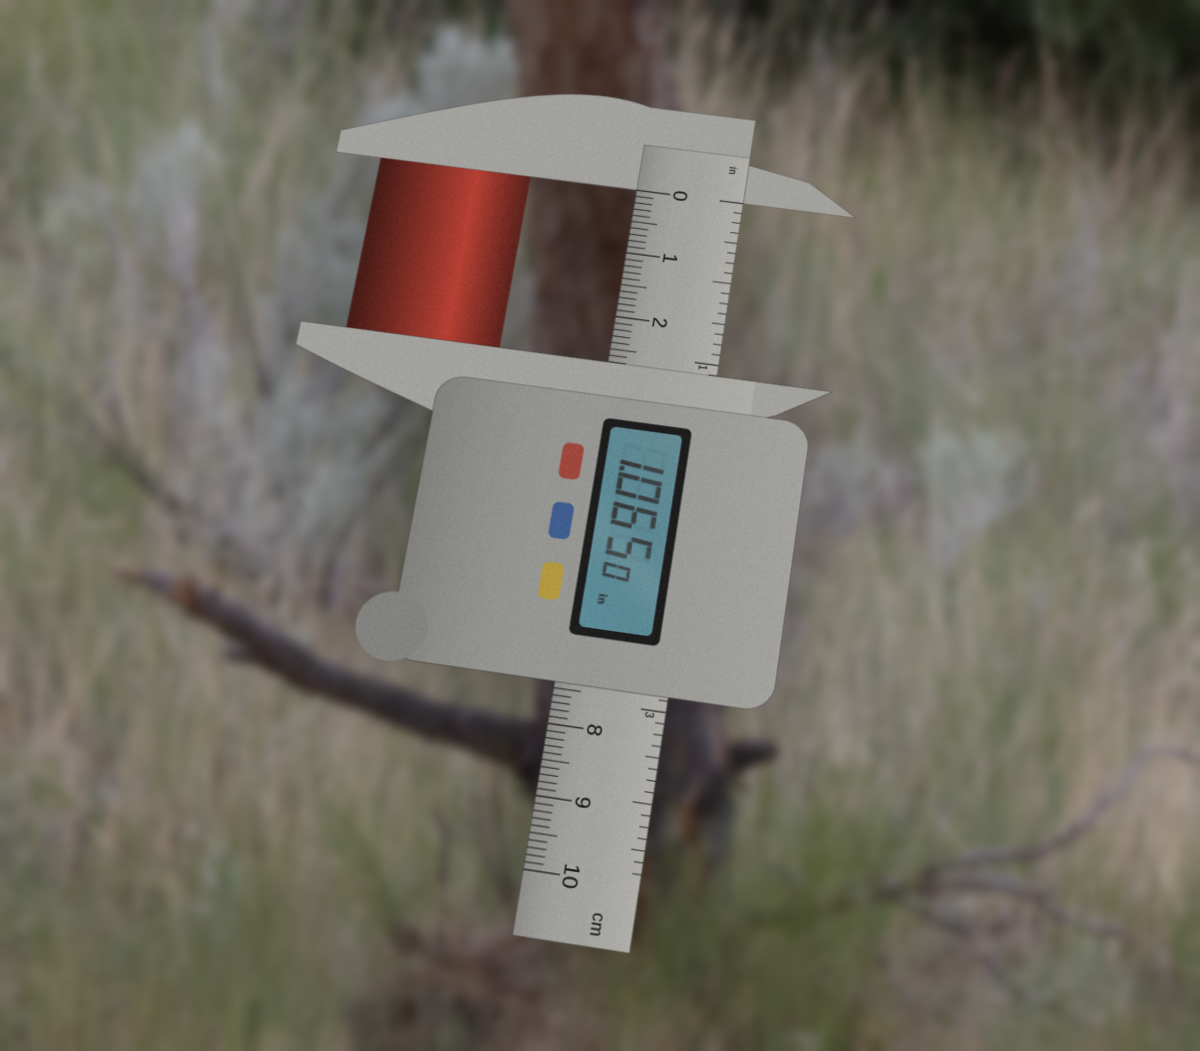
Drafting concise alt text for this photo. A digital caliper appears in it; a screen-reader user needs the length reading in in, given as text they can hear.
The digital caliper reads 1.0650 in
